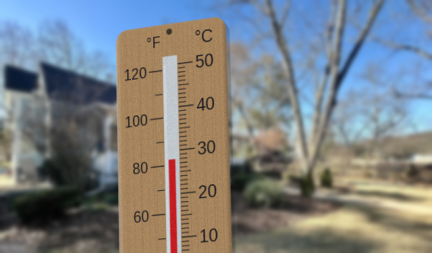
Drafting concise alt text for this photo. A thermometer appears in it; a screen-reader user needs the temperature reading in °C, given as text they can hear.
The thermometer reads 28 °C
